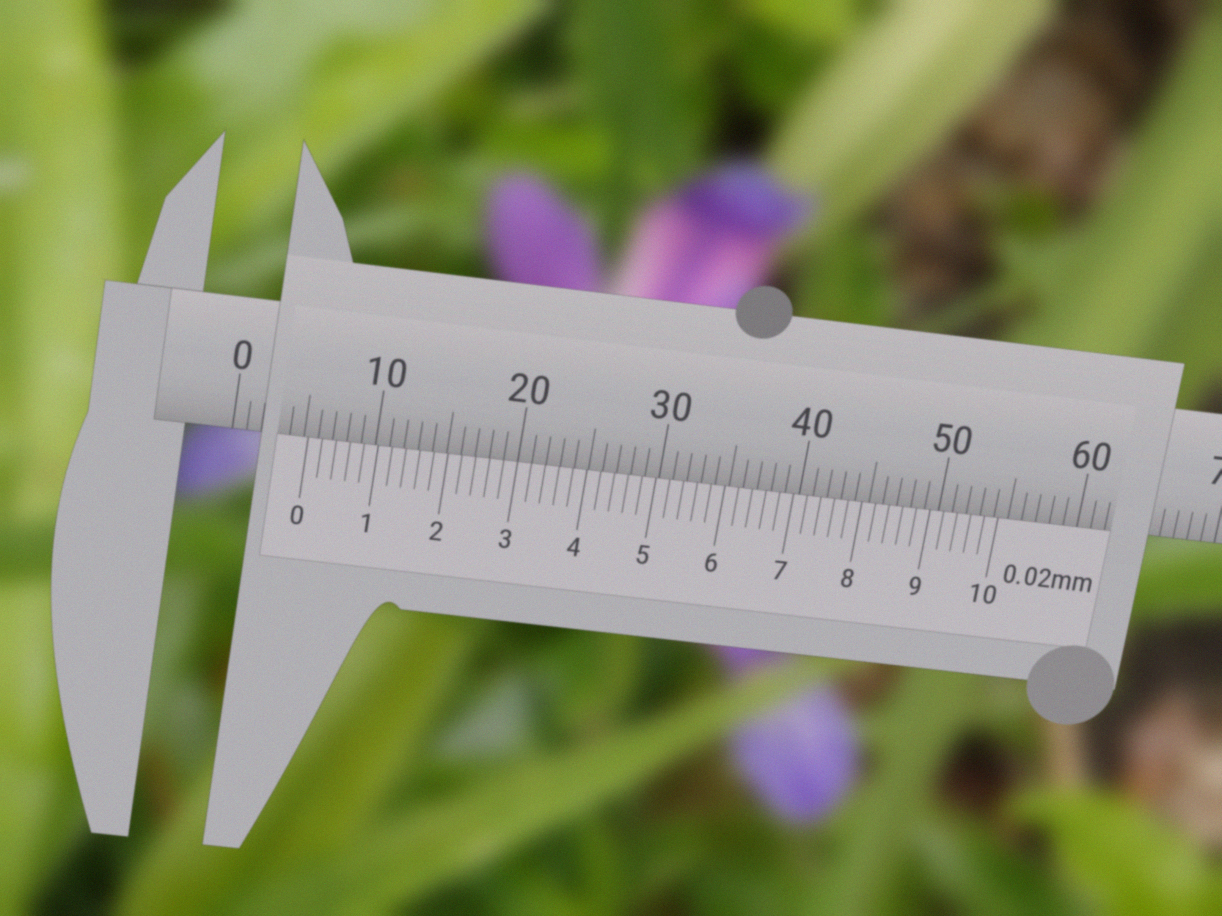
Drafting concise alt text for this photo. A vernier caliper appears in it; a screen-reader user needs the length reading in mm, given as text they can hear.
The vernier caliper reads 5.3 mm
